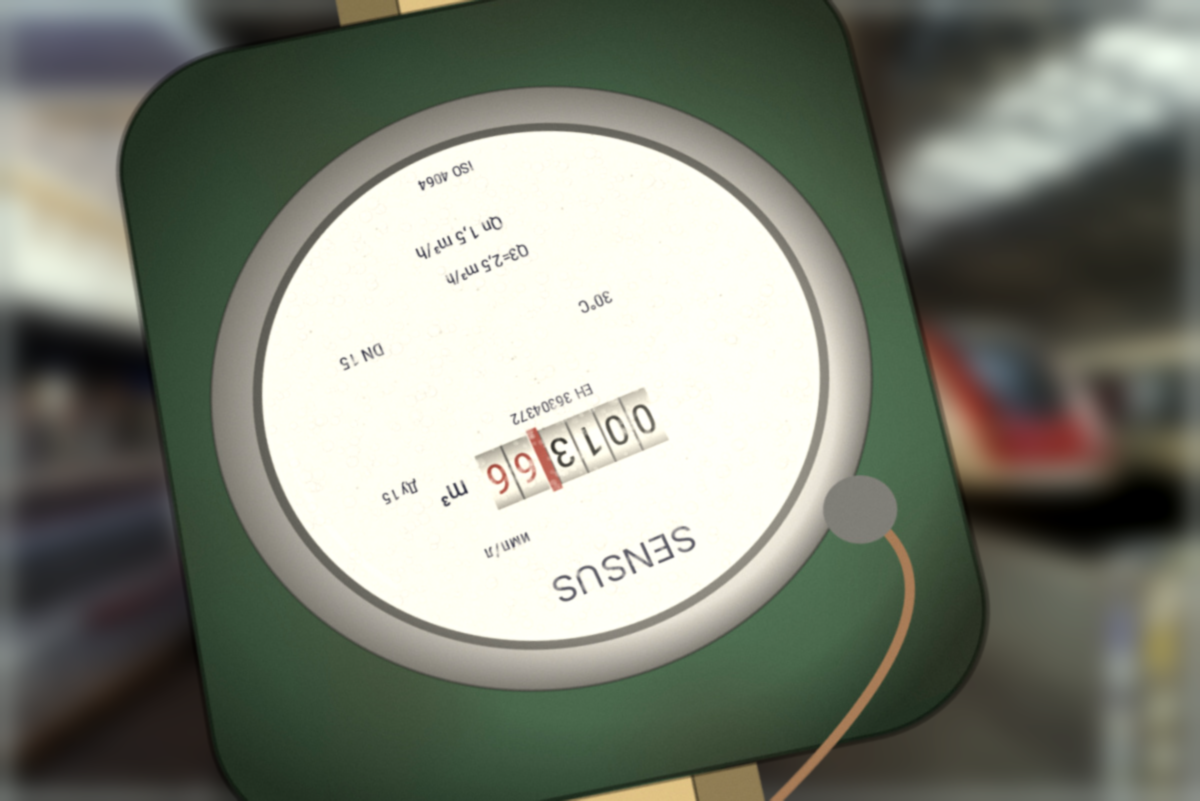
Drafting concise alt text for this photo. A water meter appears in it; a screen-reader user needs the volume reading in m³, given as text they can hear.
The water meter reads 13.66 m³
